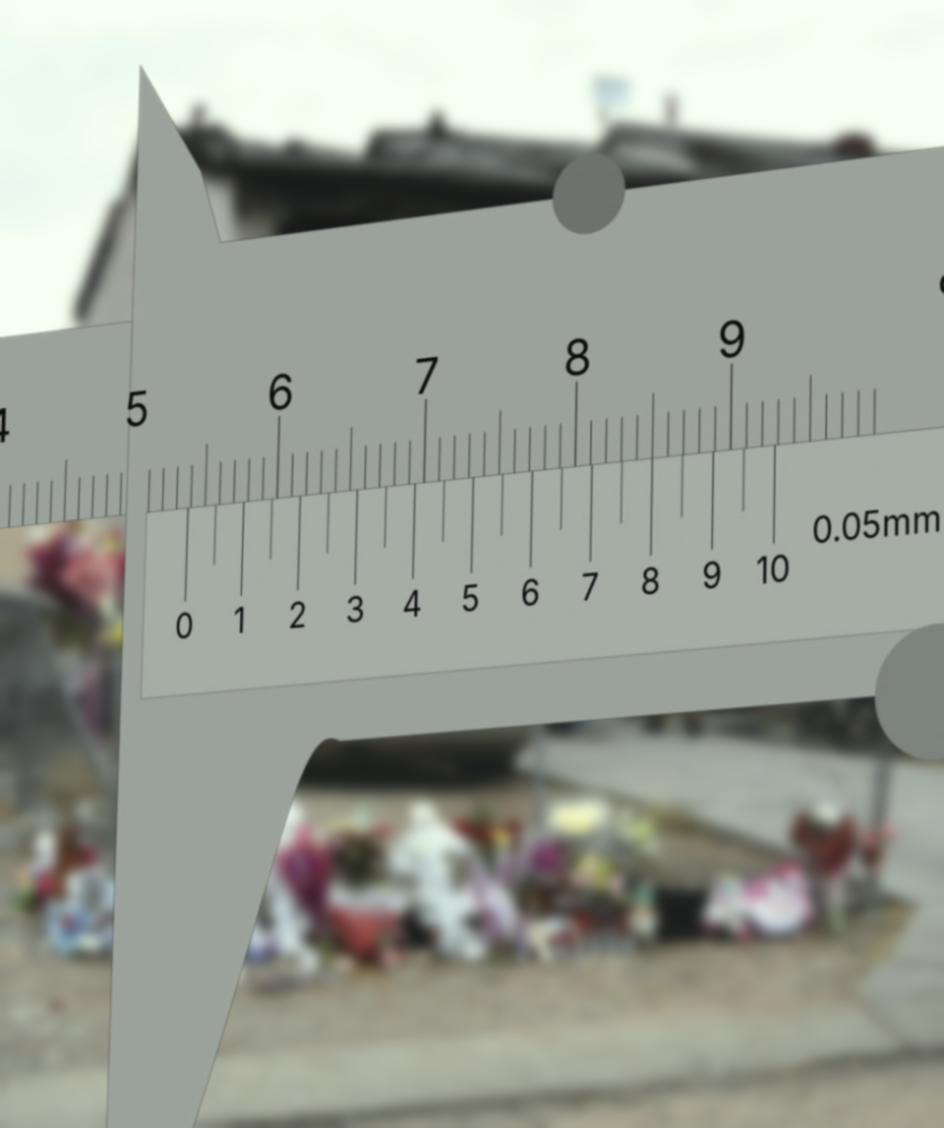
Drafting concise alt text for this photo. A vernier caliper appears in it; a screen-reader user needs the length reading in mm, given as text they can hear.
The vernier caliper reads 53.8 mm
